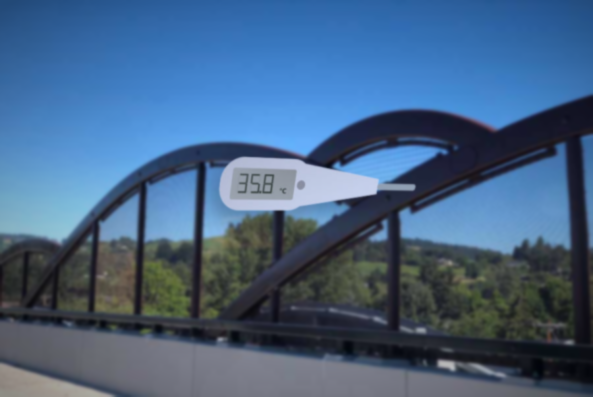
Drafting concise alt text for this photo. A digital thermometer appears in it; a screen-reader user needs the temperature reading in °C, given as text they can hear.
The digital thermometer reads 35.8 °C
